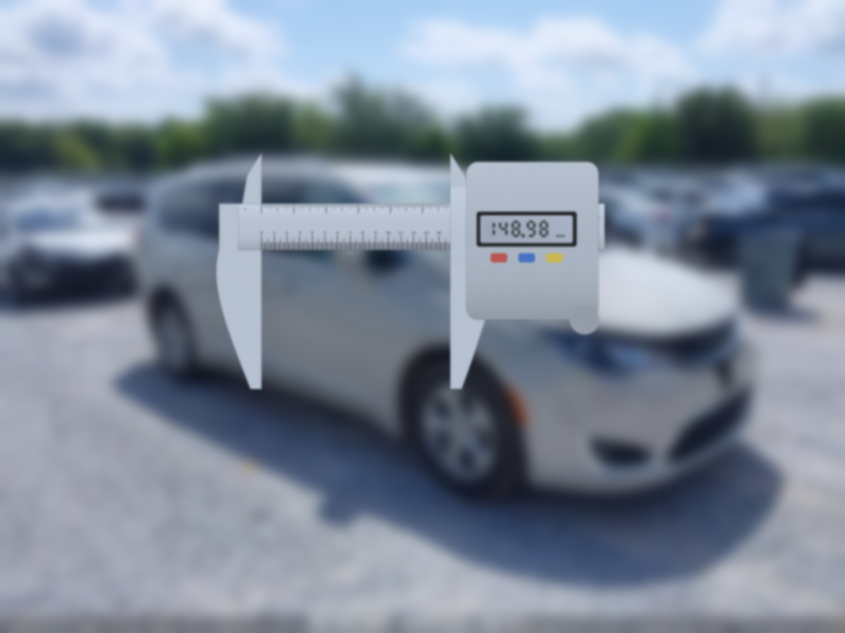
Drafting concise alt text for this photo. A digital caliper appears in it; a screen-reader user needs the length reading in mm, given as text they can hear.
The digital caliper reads 148.98 mm
